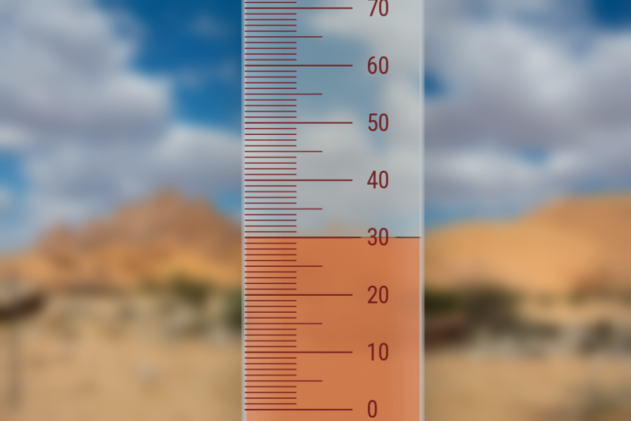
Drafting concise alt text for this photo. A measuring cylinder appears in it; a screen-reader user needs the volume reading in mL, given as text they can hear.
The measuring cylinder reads 30 mL
